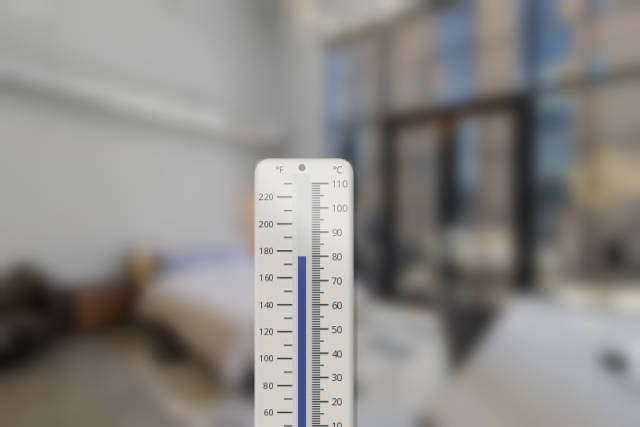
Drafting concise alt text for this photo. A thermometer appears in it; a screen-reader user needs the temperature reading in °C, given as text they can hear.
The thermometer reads 80 °C
